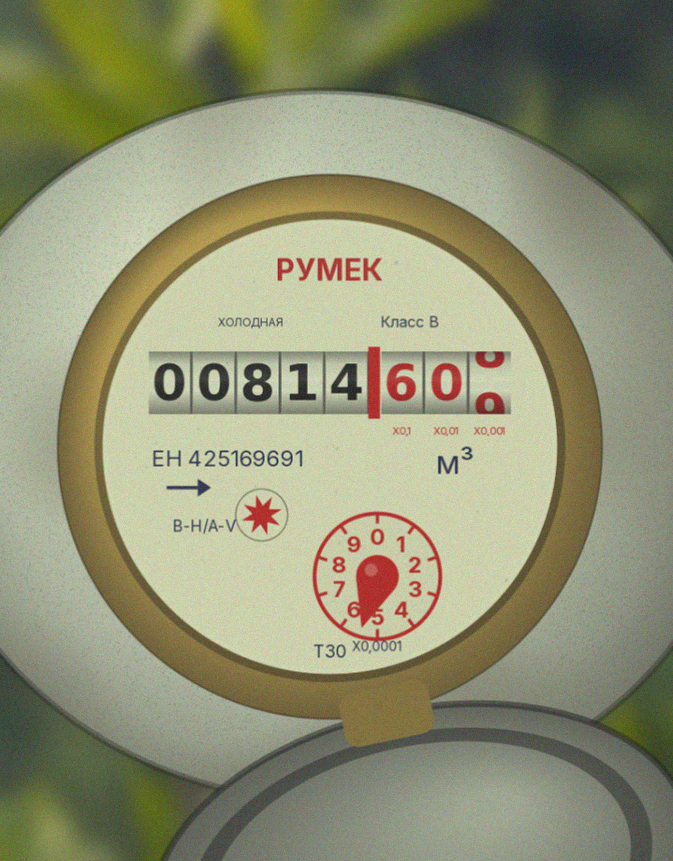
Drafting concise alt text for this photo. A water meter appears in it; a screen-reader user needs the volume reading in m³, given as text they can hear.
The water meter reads 814.6085 m³
